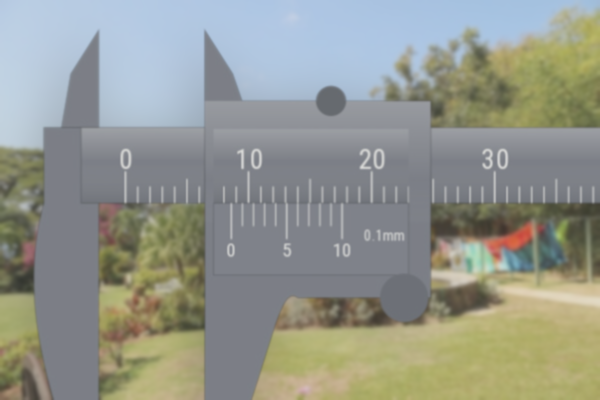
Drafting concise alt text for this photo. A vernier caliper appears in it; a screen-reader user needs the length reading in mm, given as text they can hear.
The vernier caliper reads 8.6 mm
